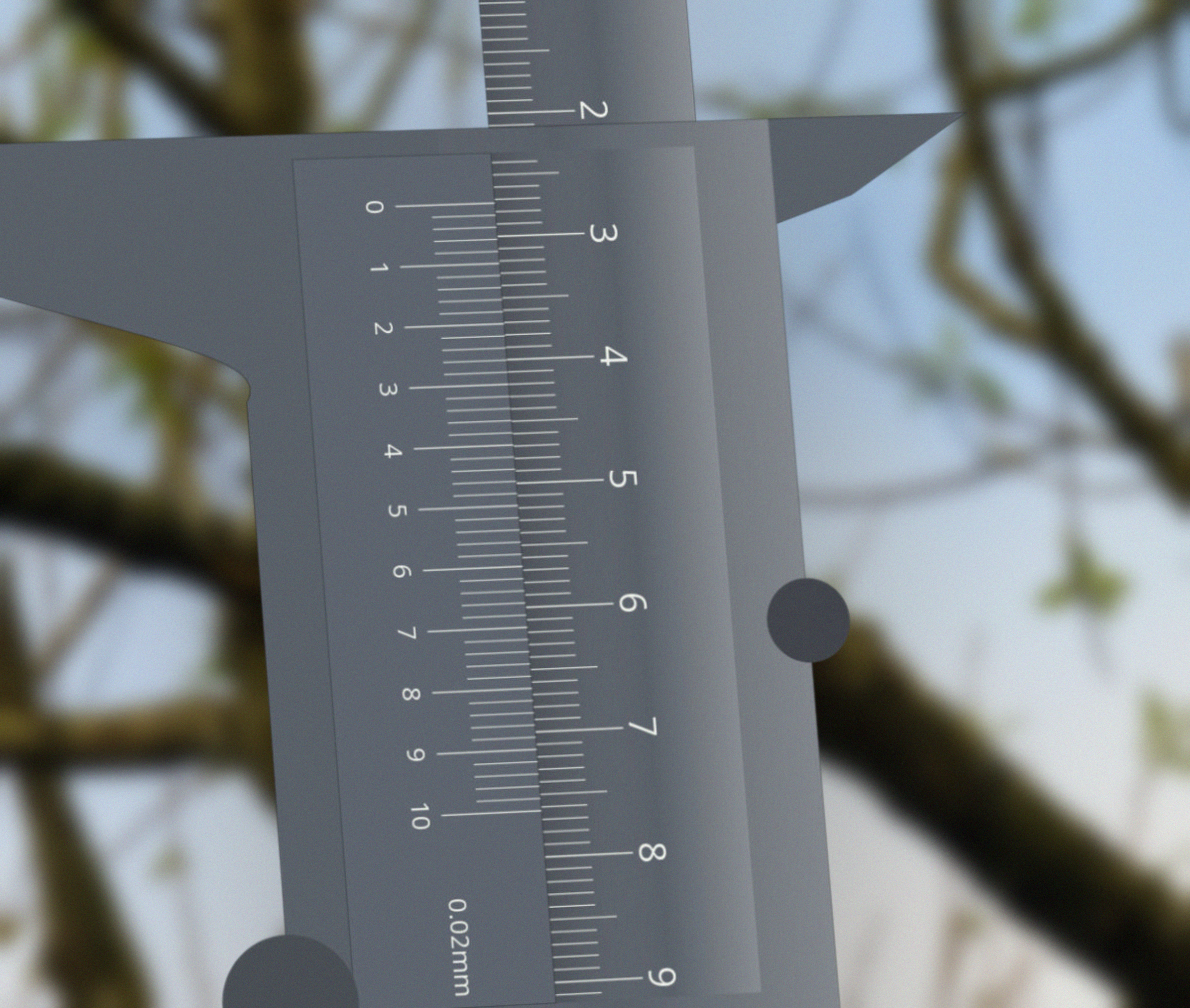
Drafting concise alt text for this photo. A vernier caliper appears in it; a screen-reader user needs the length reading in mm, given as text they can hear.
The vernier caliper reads 27.3 mm
